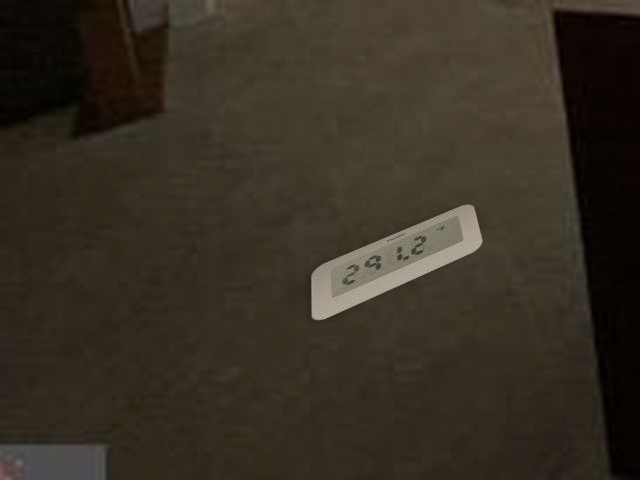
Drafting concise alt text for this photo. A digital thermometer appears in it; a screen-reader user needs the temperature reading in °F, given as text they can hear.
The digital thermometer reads 291.2 °F
